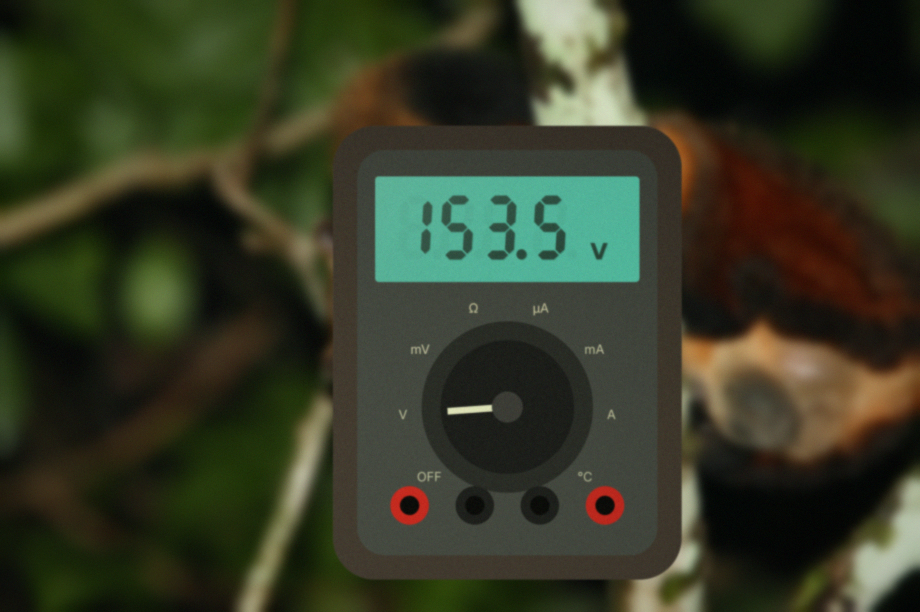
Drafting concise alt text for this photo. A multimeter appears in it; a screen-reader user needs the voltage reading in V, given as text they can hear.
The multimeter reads 153.5 V
